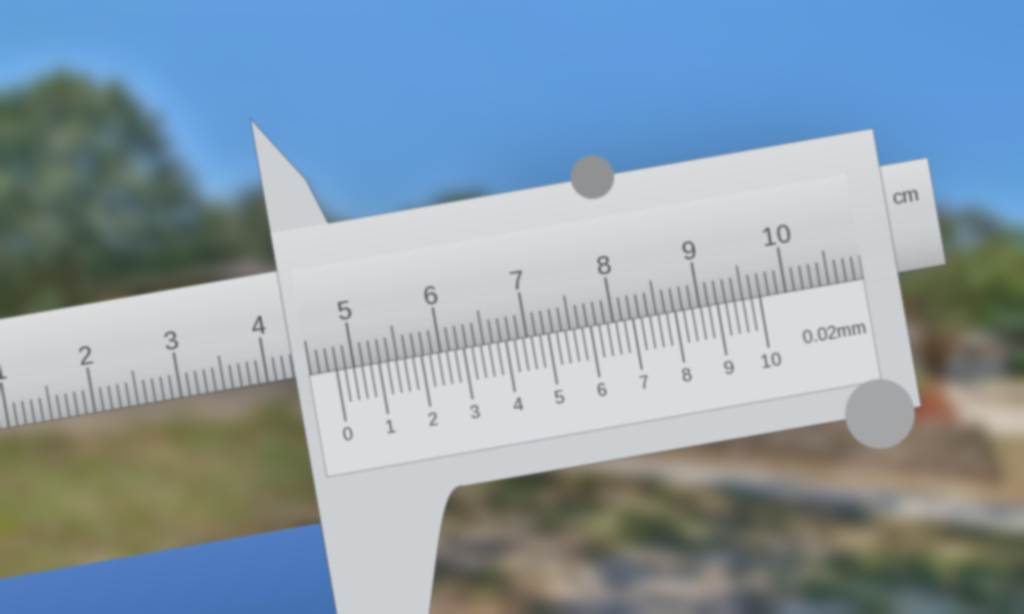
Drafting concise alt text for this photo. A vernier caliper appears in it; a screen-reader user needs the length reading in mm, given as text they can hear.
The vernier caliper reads 48.0 mm
